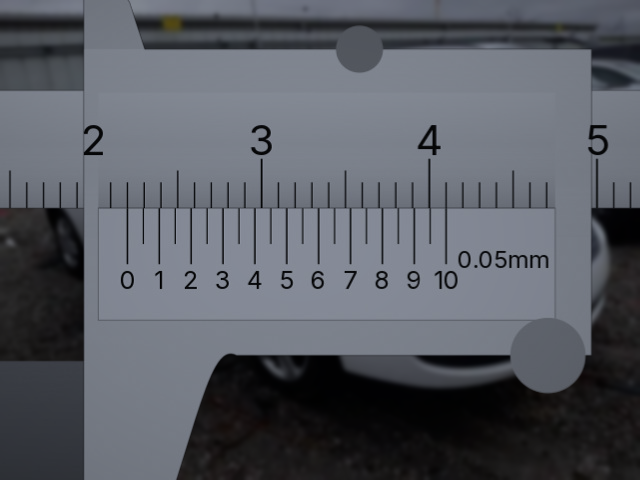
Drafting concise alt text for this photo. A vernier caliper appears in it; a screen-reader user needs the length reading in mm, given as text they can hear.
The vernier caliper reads 22.0 mm
